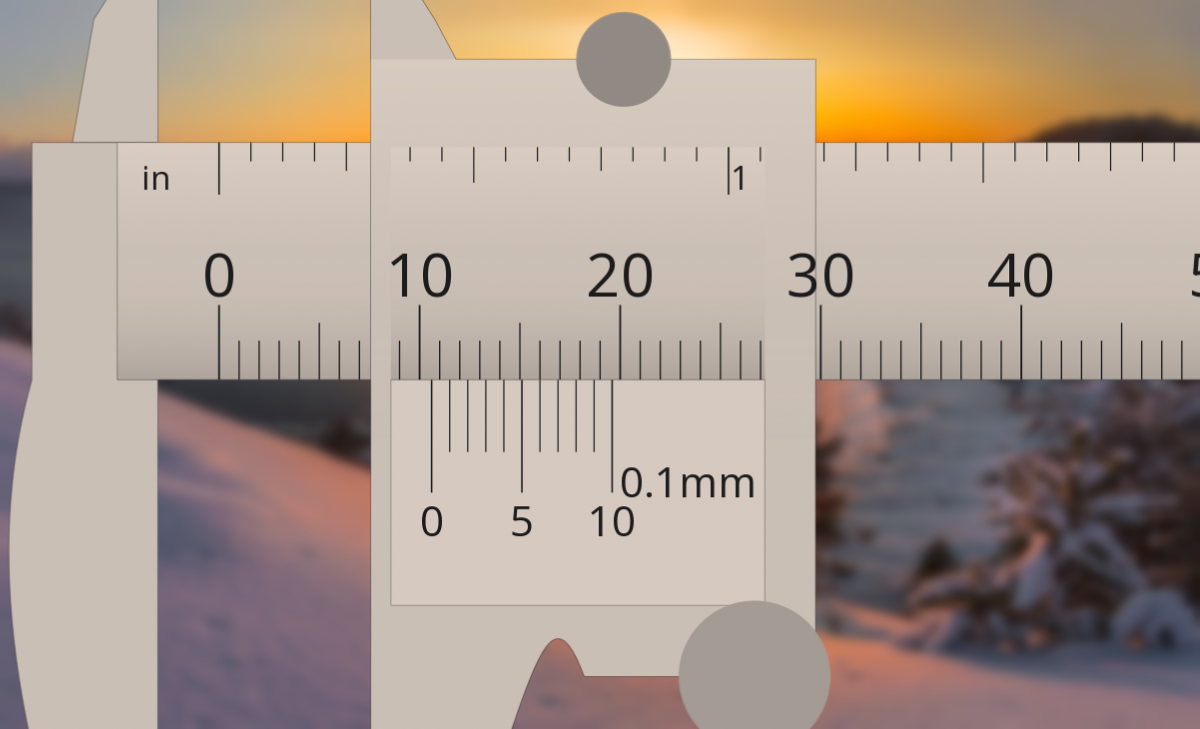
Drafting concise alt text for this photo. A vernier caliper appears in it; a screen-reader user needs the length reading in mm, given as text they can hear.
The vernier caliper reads 10.6 mm
